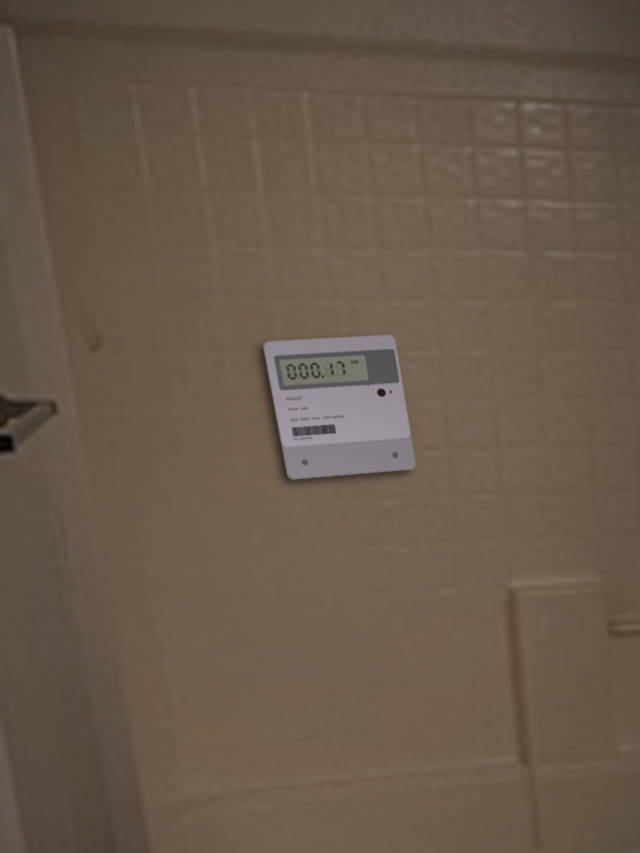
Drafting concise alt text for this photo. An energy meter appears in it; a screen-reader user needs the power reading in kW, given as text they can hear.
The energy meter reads 0.17 kW
